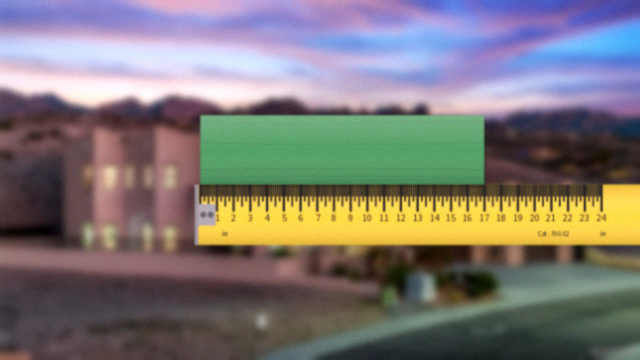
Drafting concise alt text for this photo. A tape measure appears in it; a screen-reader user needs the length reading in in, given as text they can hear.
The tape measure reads 17 in
